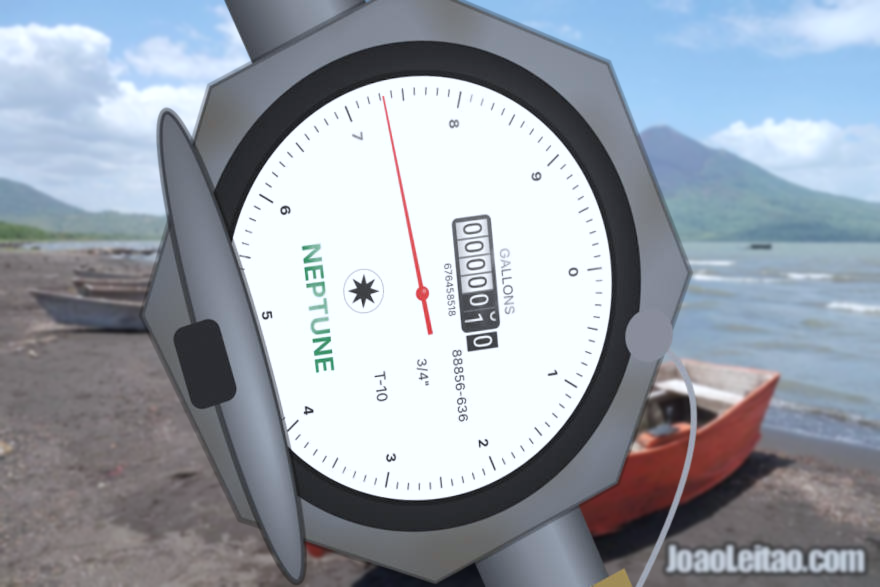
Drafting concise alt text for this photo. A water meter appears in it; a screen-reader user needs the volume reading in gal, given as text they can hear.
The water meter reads 7.3 gal
